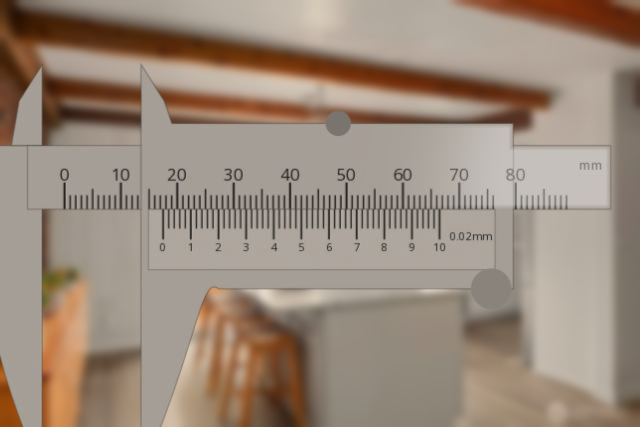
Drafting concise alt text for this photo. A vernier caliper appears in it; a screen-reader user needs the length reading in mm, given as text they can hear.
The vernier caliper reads 17.5 mm
